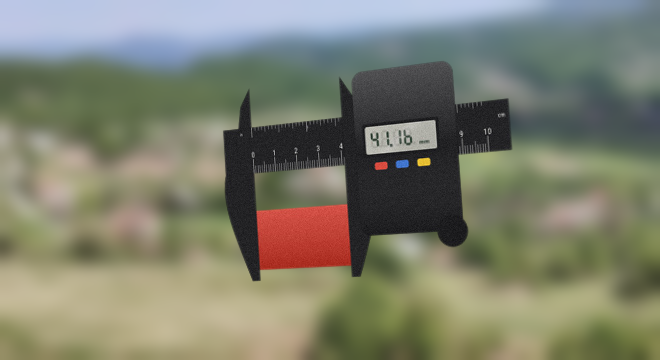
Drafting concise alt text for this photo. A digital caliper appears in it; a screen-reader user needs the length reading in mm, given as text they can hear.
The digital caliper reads 41.16 mm
